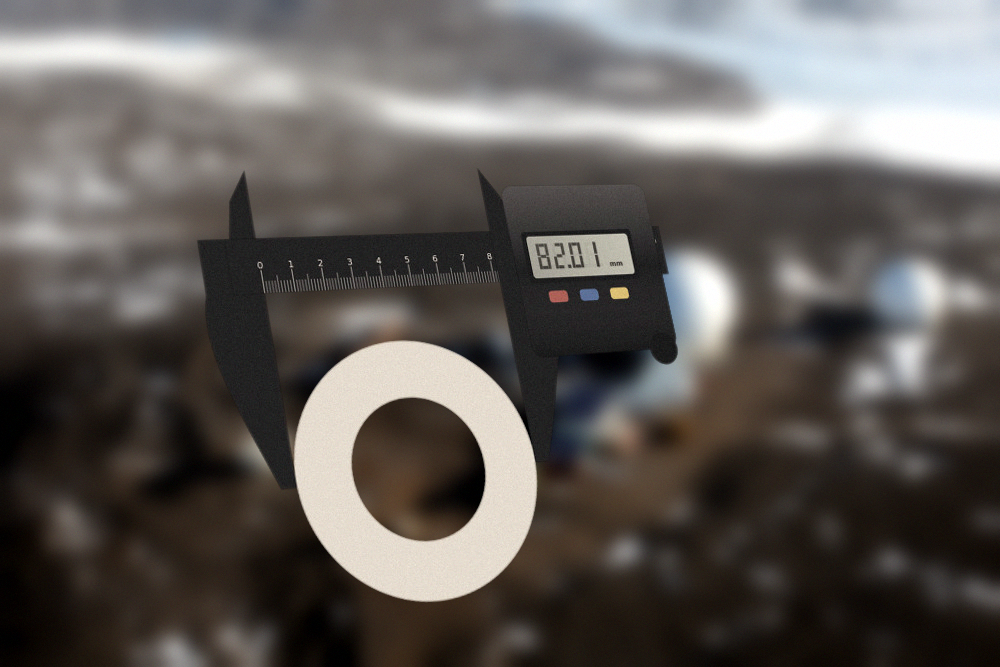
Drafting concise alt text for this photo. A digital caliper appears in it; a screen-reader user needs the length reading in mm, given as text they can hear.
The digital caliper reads 82.01 mm
